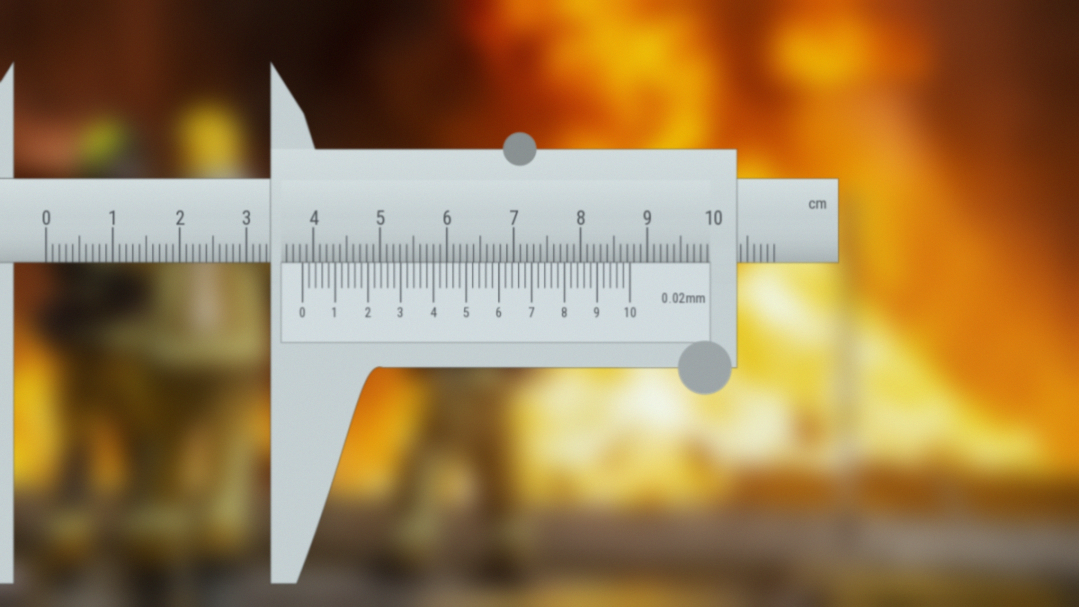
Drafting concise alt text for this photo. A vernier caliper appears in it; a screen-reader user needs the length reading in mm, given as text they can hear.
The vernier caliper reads 38.4 mm
